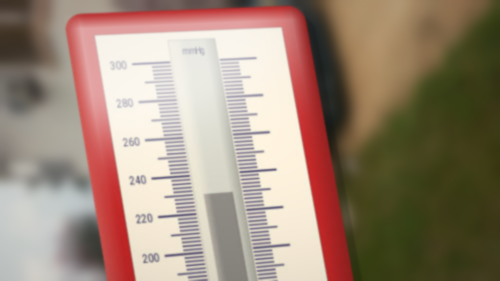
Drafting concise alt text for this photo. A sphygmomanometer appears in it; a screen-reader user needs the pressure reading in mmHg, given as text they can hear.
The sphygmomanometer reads 230 mmHg
